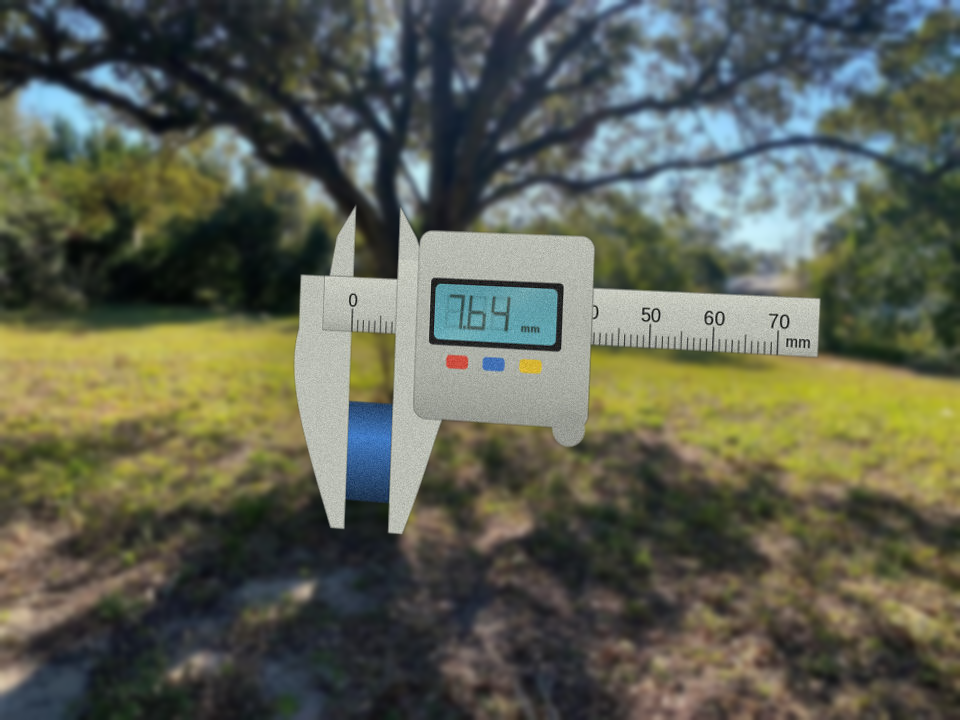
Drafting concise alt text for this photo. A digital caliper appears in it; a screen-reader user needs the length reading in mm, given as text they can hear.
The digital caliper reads 7.64 mm
